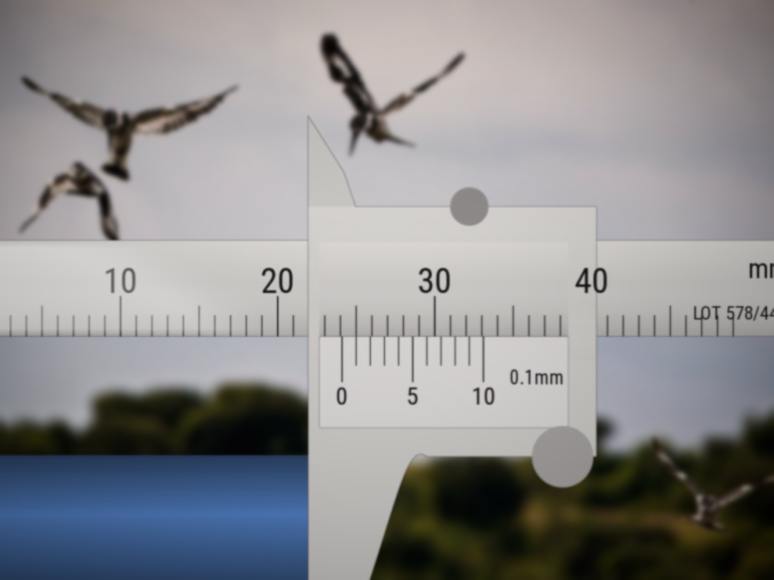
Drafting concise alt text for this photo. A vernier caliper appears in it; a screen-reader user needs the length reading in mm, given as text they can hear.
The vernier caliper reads 24.1 mm
